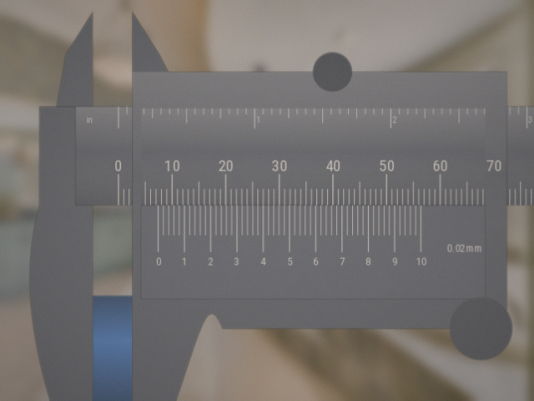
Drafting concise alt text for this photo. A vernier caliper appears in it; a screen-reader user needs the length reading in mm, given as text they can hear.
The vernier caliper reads 7.4 mm
